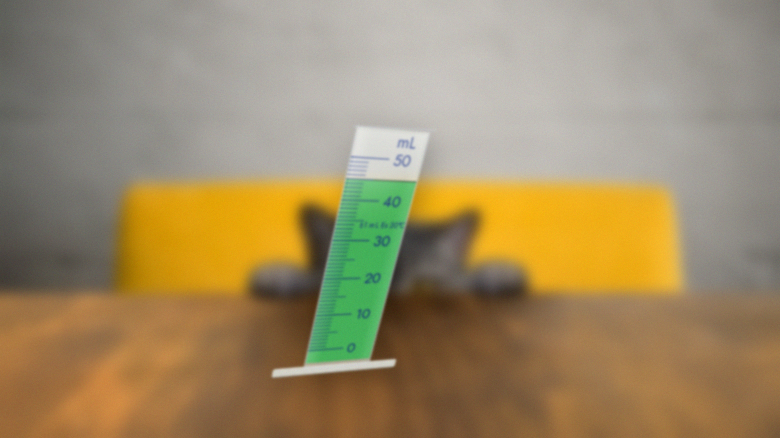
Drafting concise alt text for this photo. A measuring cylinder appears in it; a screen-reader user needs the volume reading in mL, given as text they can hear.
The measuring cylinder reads 45 mL
